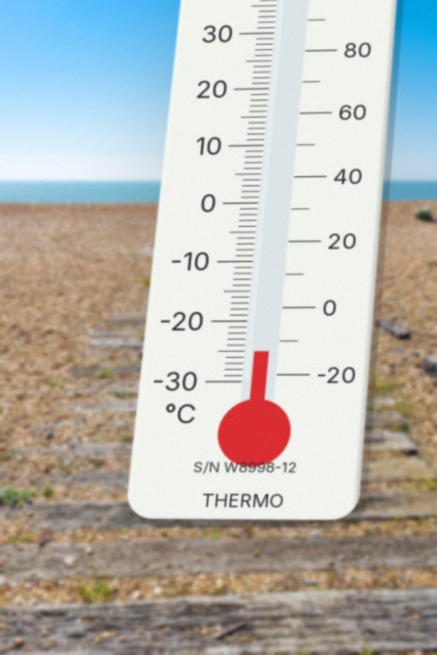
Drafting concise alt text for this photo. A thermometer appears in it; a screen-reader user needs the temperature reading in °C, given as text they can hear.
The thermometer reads -25 °C
